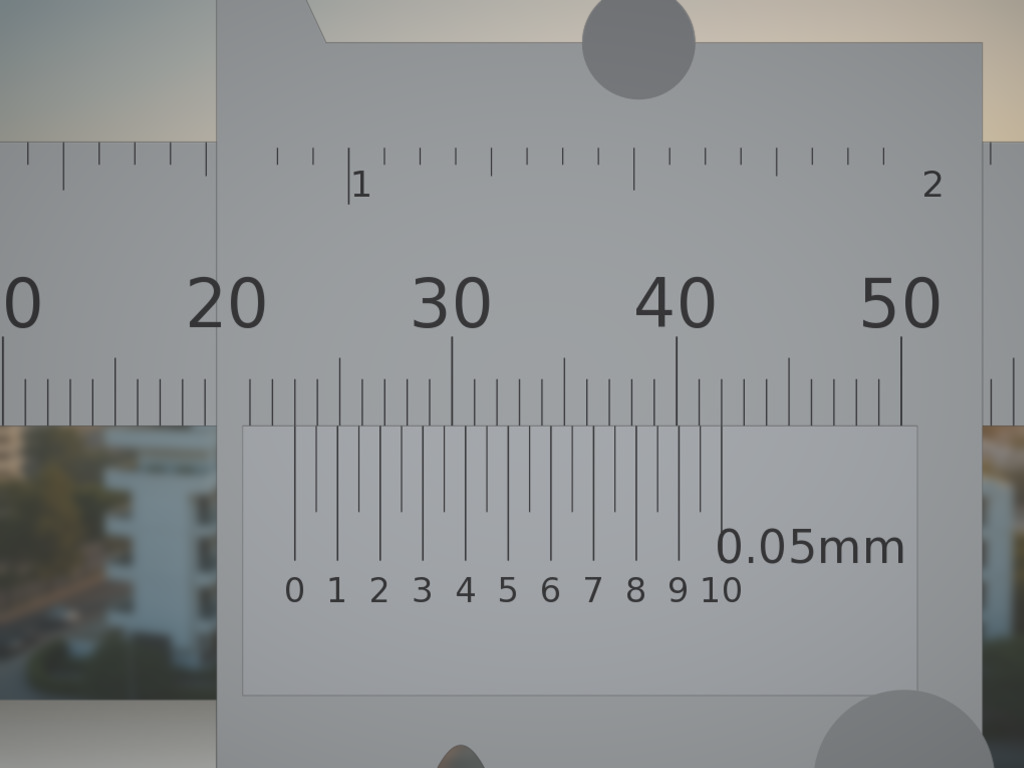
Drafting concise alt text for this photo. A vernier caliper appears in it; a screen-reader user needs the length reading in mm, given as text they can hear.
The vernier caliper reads 23.0 mm
